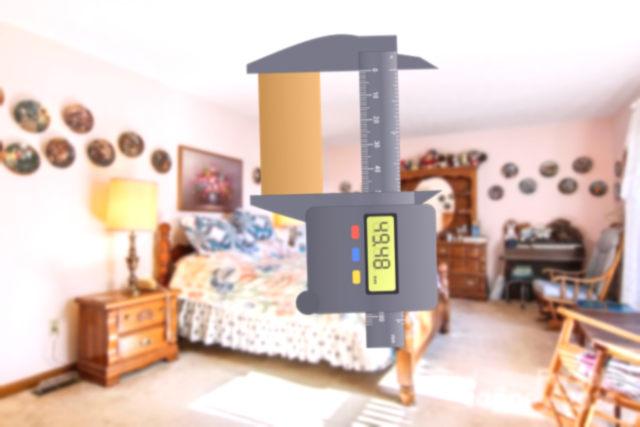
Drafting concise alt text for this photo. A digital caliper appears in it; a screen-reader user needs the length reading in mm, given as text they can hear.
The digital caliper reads 49.48 mm
